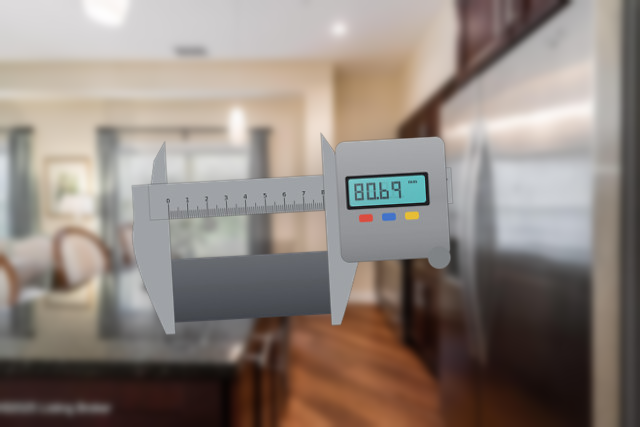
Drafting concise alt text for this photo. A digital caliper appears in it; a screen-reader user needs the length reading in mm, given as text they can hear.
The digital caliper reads 80.69 mm
